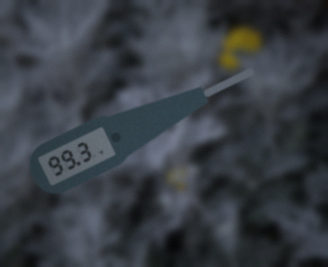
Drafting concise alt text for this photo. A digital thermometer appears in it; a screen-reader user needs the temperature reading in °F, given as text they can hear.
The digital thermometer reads 99.3 °F
